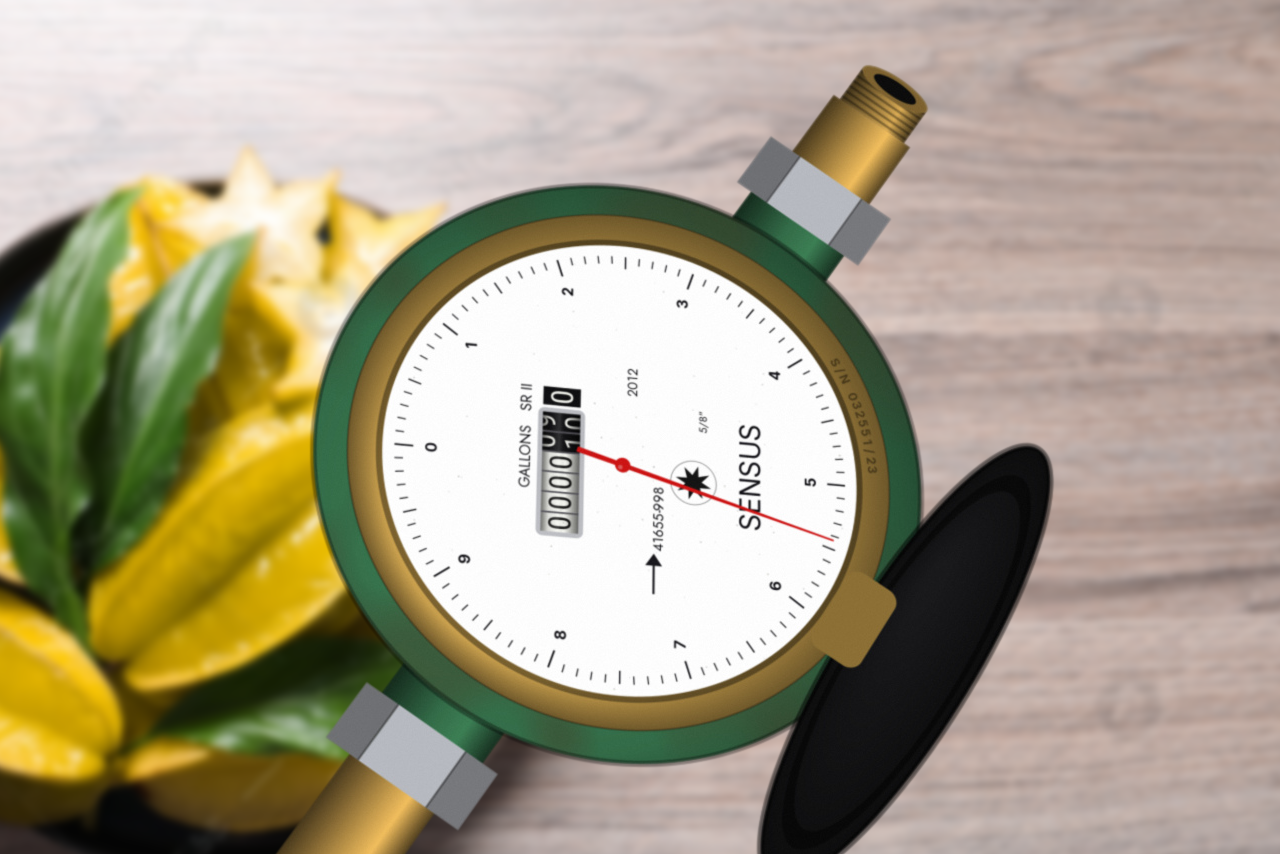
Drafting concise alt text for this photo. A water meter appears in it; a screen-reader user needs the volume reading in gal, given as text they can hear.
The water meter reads 95.4 gal
